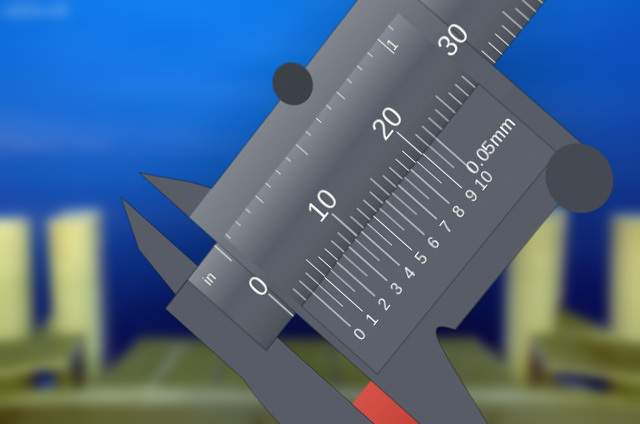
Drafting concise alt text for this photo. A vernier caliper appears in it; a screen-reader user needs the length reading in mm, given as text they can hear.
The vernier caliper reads 3.0 mm
